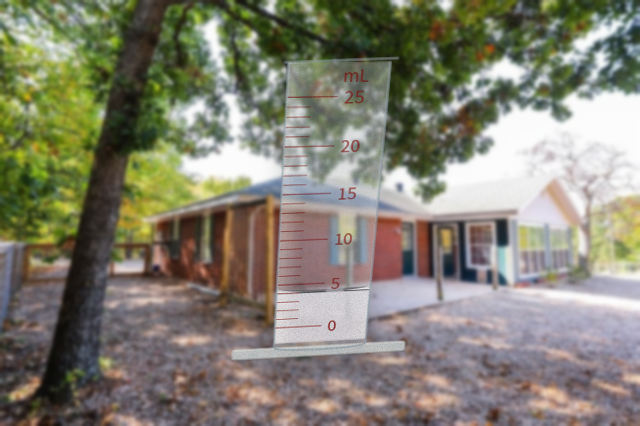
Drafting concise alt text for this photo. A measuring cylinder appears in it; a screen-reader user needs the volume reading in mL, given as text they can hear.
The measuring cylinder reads 4 mL
